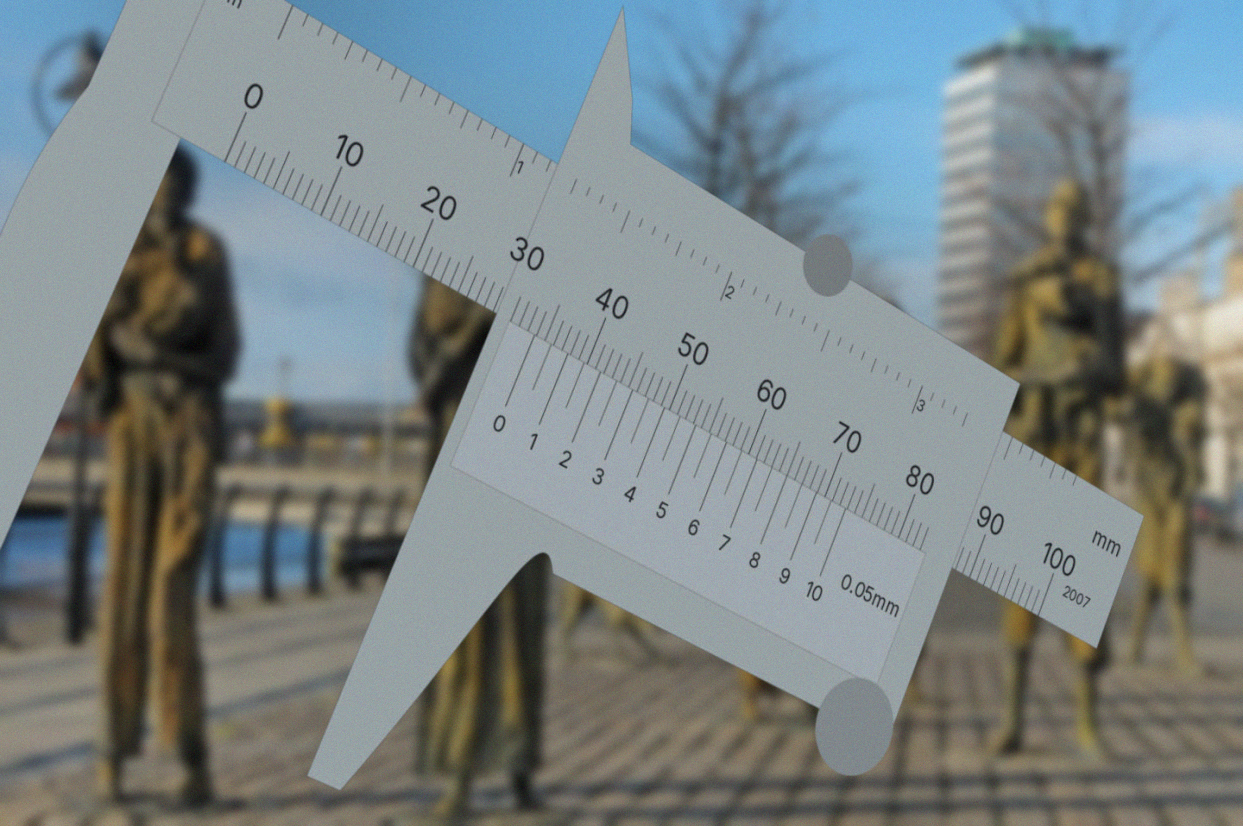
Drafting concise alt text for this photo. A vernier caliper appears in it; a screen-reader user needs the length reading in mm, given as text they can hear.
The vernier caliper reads 33.8 mm
